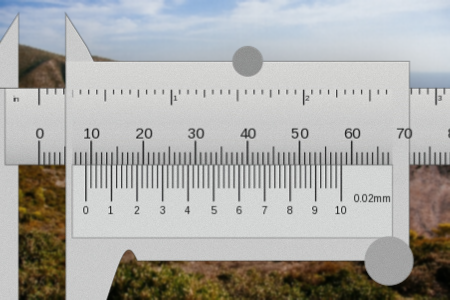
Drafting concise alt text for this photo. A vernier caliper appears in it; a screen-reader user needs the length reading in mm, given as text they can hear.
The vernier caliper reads 9.0 mm
